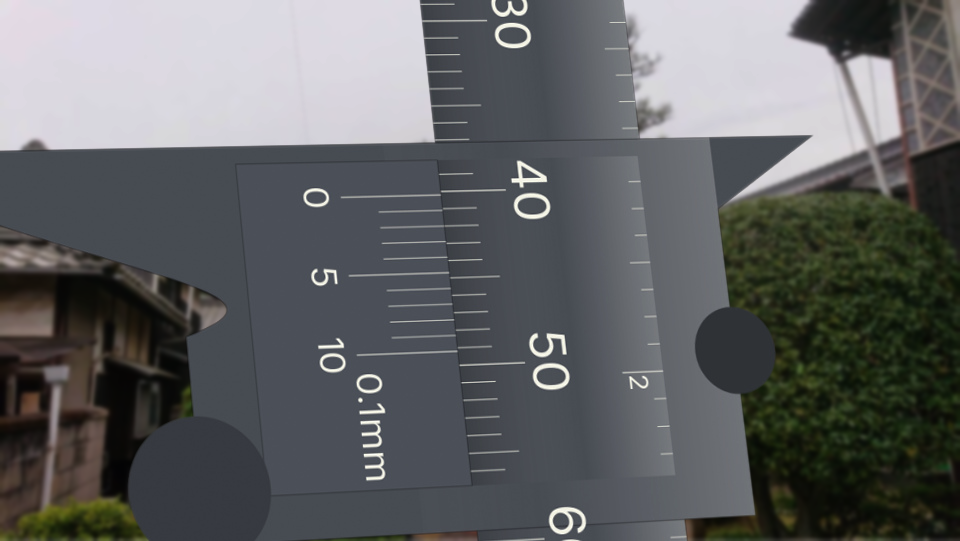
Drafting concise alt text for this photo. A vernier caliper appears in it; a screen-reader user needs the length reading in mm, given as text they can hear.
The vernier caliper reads 40.2 mm
